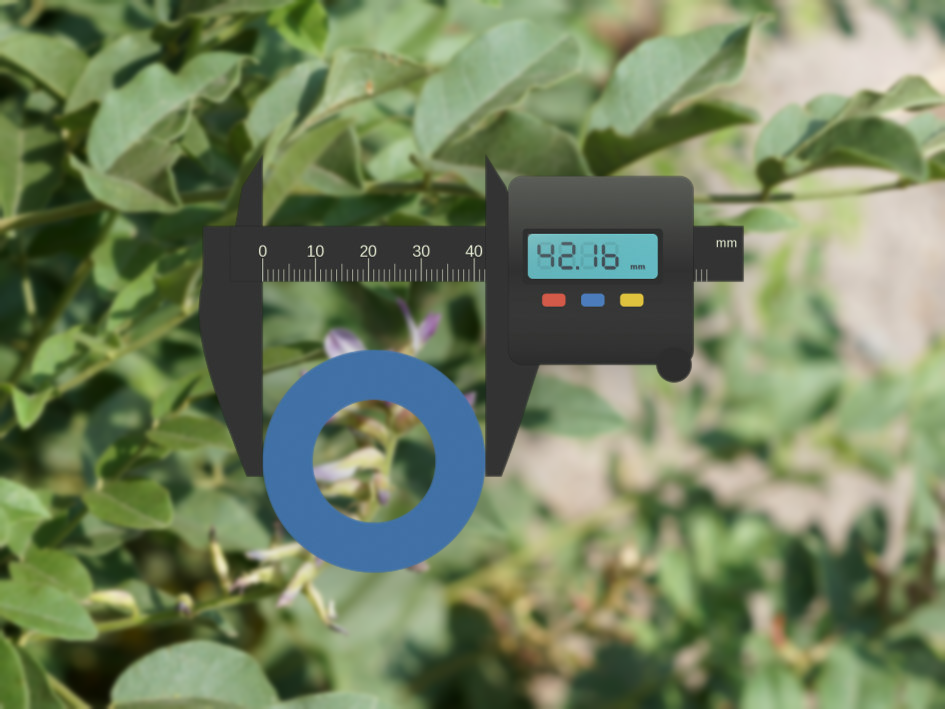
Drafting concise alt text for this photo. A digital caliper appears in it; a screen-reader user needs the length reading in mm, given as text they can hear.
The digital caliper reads 42.16 mm
